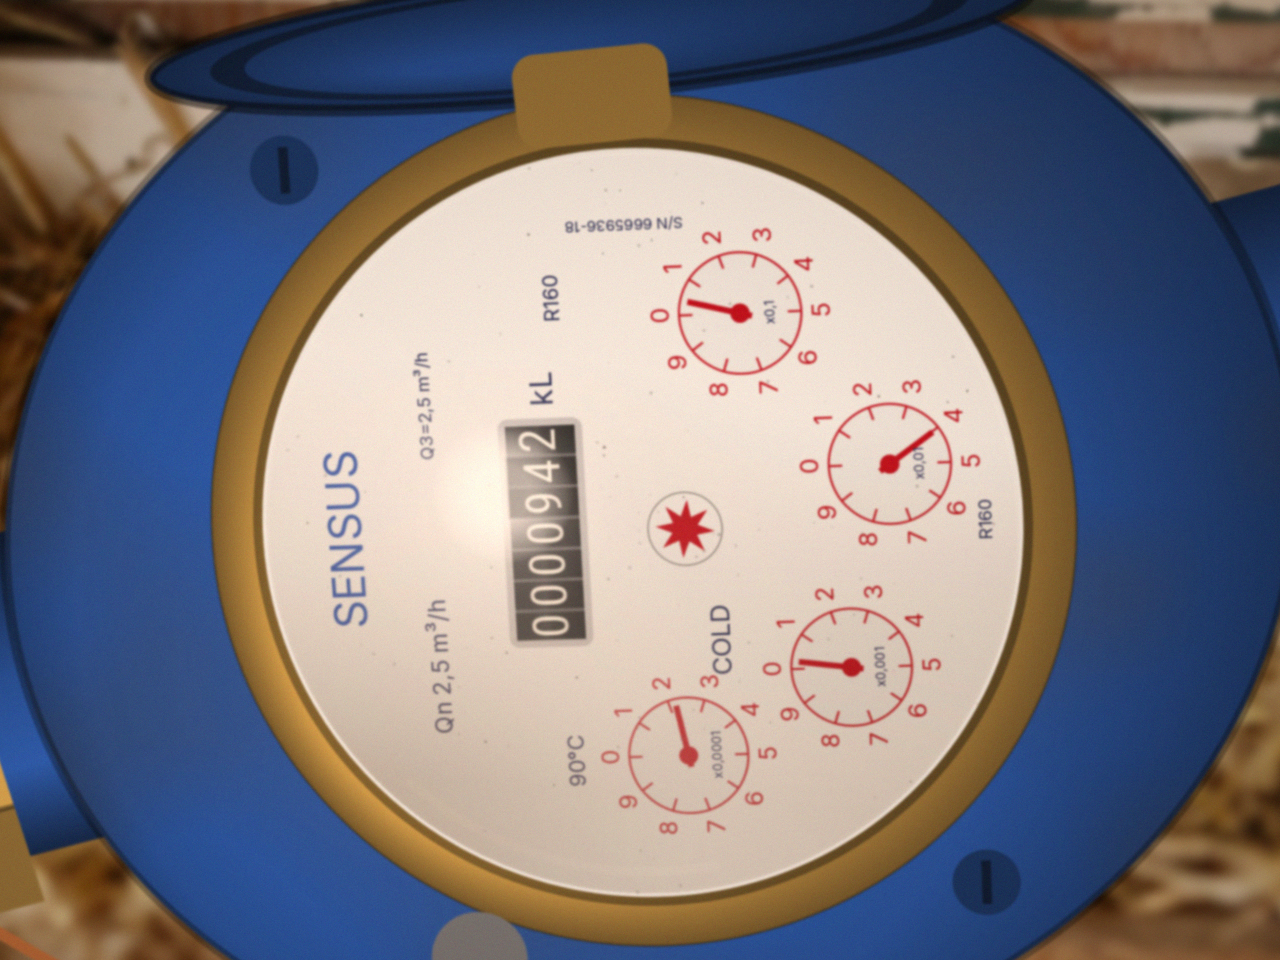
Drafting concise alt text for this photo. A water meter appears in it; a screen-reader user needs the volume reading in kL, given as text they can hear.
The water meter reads 942.0402 kL
